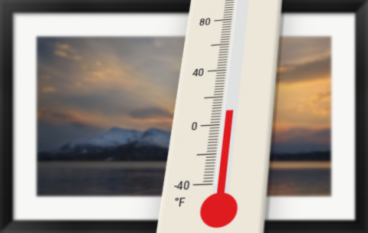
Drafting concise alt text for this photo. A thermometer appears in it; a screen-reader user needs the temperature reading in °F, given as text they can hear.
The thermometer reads 10 °F
